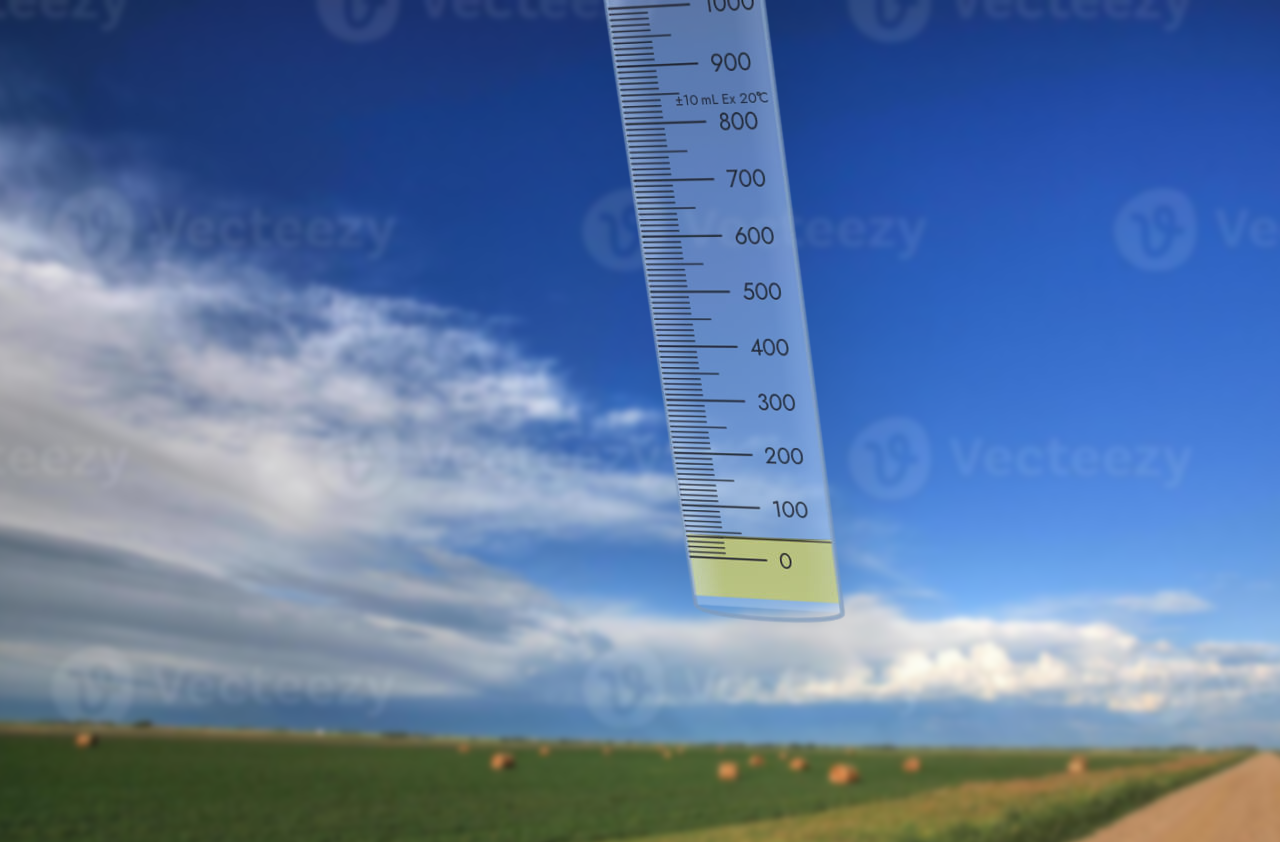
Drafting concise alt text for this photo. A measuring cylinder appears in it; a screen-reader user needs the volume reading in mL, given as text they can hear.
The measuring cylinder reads 40 mL
